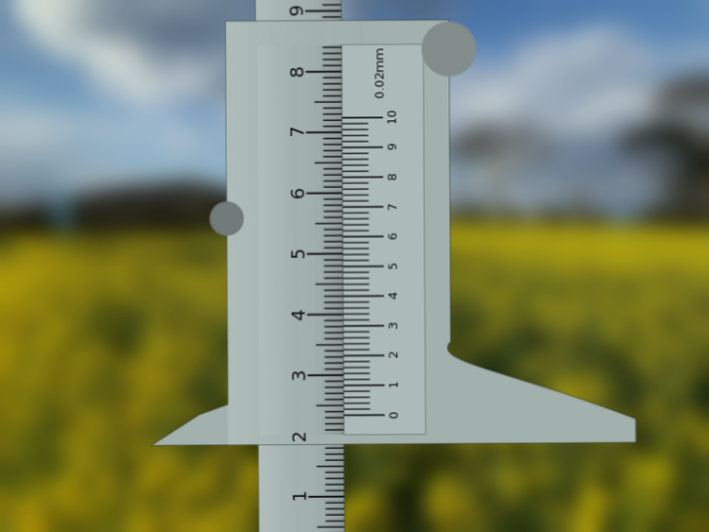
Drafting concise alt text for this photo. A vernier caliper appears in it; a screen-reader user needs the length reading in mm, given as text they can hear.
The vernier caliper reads 23.4 mm
